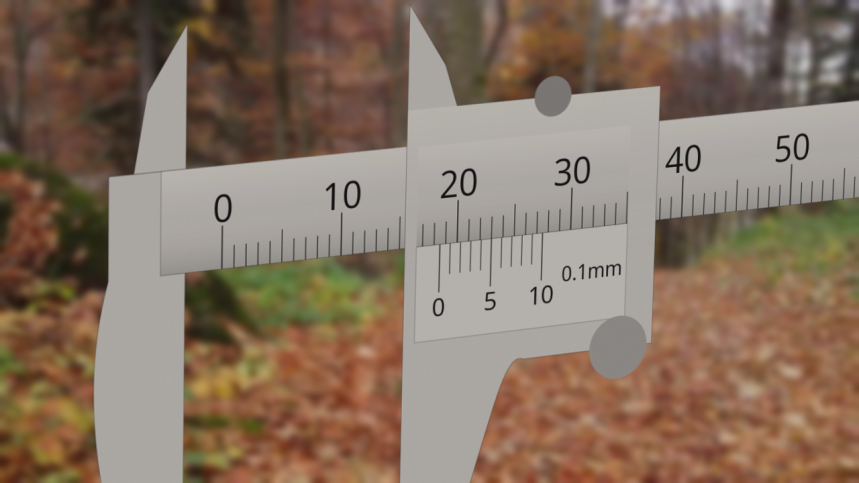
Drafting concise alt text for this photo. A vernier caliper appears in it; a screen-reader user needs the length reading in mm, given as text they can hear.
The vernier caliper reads 18.5 mm
